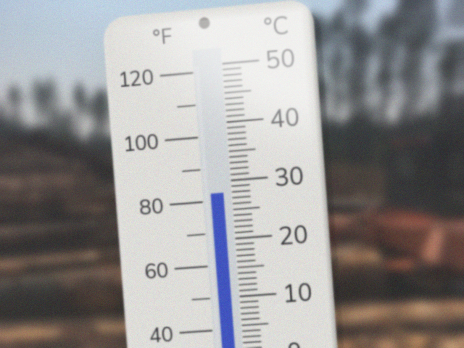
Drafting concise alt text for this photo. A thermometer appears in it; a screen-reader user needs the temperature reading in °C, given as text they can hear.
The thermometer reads 28 °C
